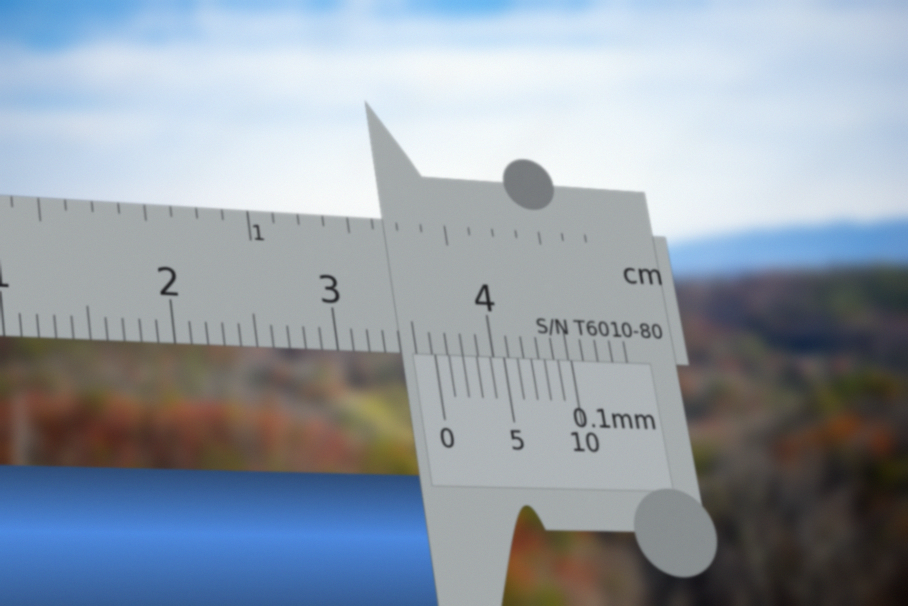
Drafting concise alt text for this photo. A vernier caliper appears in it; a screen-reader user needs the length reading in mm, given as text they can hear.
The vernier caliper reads 36.2 mm
